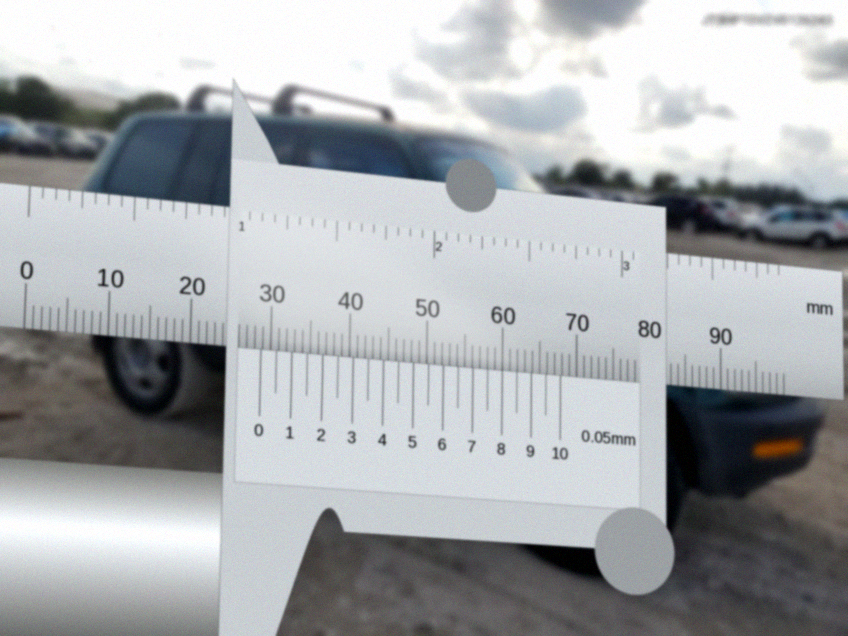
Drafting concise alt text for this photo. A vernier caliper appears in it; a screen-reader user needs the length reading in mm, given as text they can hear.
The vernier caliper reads 28.8 mm
